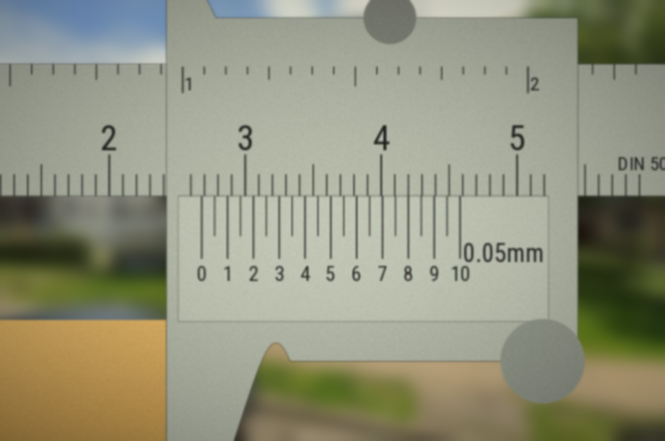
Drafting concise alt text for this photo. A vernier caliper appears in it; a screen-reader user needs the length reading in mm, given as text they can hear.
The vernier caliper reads 26.8 mm
